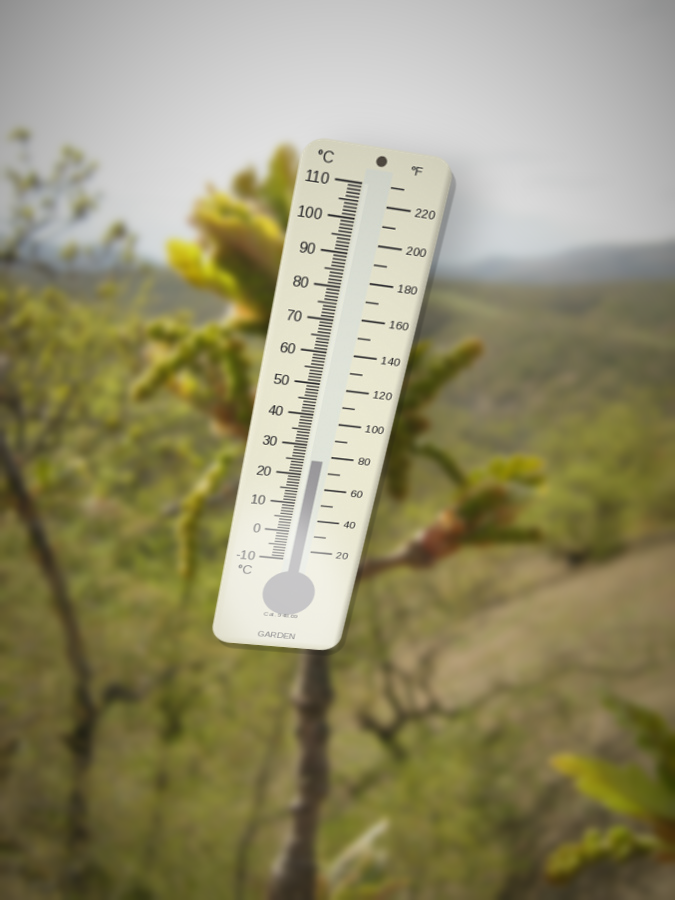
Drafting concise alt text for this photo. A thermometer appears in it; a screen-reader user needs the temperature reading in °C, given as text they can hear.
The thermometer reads 25 °C
